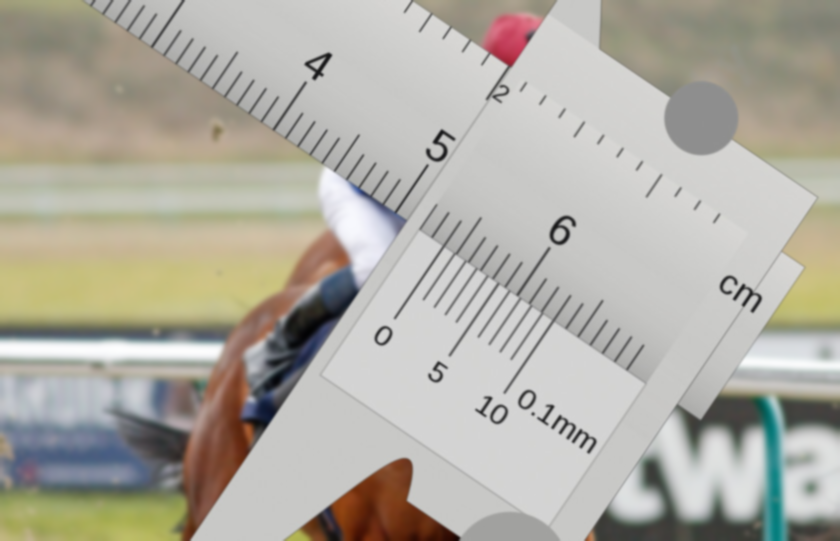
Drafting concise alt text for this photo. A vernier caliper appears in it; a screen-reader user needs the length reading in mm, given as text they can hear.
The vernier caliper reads 54.0 mm
